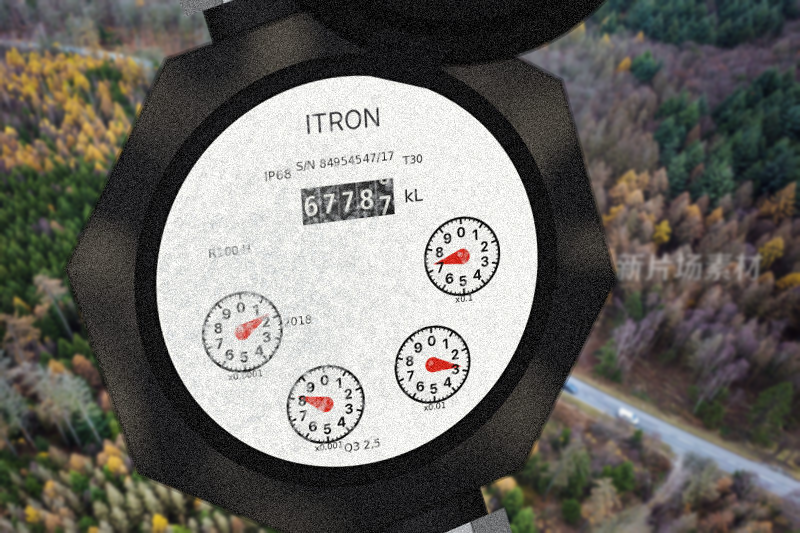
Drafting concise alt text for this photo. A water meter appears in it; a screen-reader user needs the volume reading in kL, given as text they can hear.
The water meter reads 67786.7281 kL
